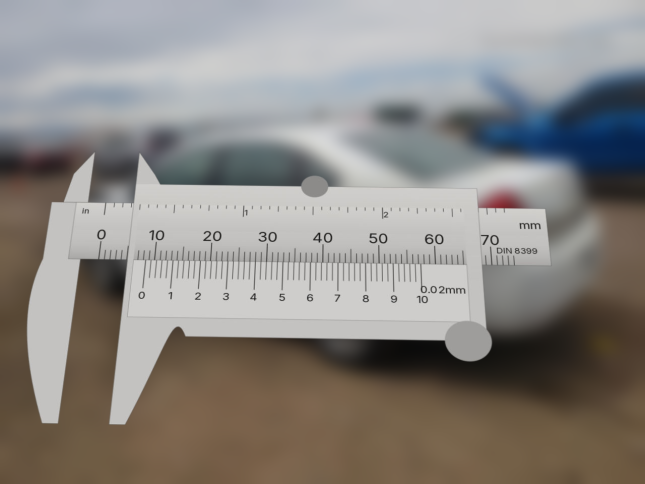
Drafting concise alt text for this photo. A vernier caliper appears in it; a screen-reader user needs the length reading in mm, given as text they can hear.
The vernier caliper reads 8.4 mm
